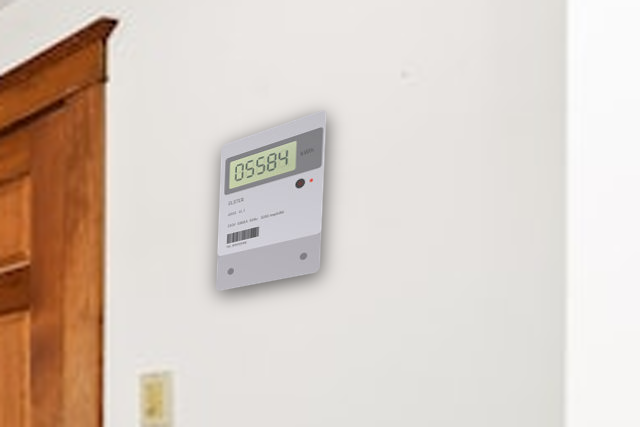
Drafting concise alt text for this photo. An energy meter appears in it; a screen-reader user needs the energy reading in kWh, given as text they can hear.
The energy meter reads 5584 kWh
